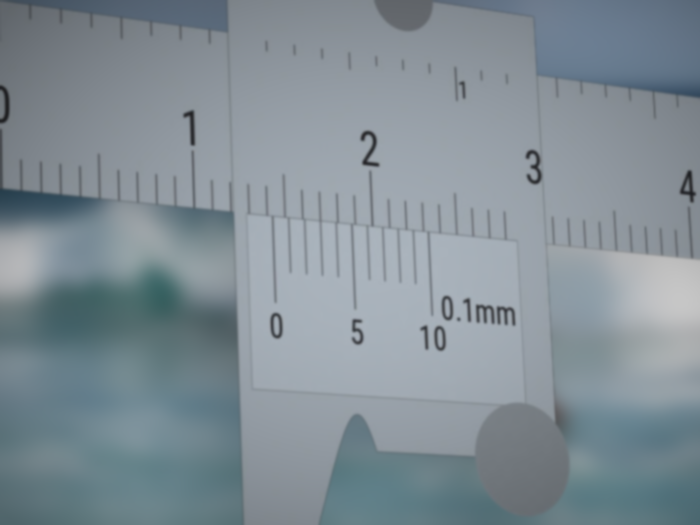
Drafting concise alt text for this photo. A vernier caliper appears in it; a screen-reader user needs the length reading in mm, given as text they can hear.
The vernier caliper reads 14.3 mm
